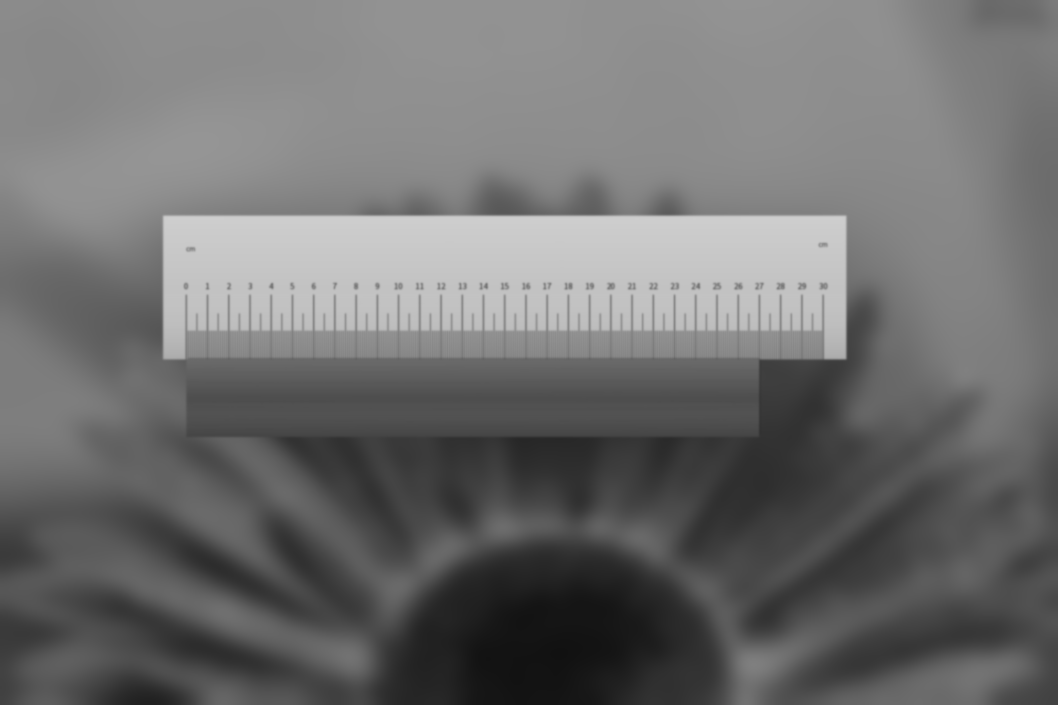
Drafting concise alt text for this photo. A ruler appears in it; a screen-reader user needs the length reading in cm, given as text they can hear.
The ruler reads 27 cm
